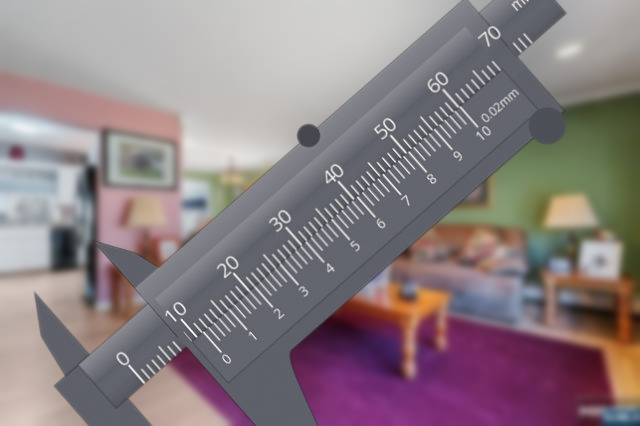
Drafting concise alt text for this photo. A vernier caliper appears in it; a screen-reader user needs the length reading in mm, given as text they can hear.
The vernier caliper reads 11.2 mm
